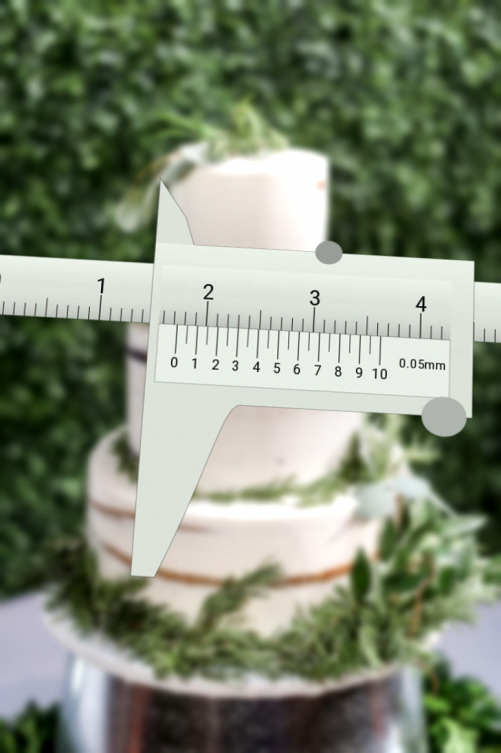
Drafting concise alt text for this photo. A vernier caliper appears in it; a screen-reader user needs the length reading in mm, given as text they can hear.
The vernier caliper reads 17.3 mm
